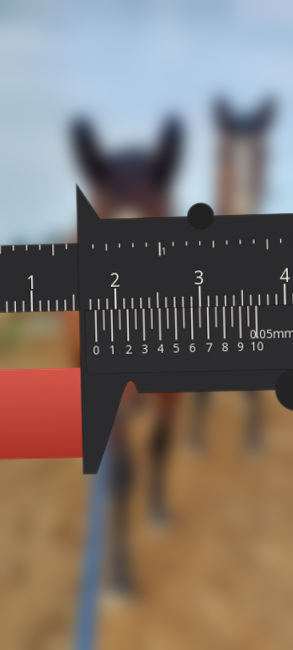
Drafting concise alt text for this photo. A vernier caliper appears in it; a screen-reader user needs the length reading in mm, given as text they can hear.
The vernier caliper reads 17.6 mm
